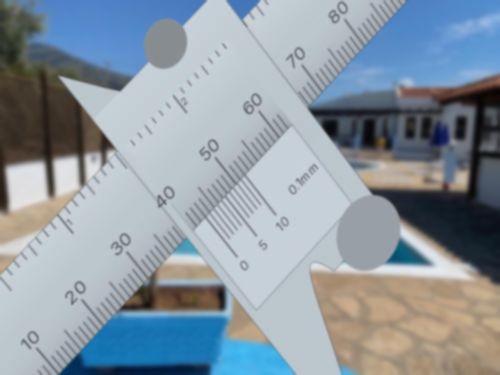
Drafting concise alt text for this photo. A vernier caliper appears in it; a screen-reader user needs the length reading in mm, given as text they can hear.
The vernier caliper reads 43.0 mm
